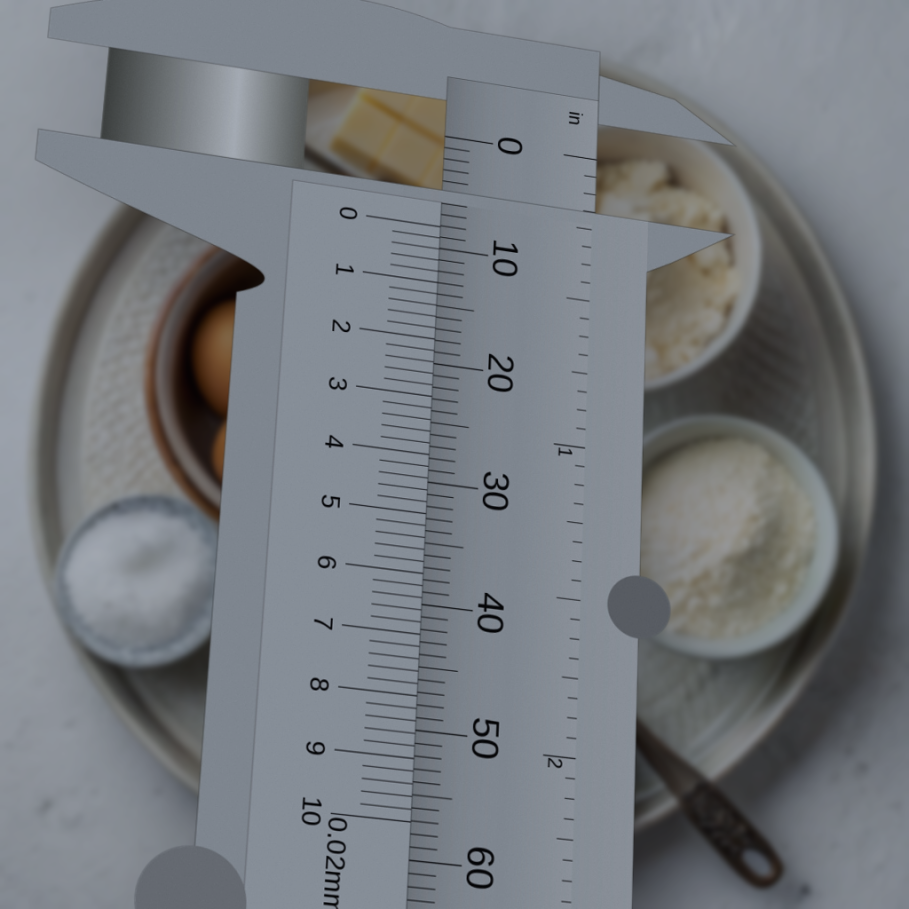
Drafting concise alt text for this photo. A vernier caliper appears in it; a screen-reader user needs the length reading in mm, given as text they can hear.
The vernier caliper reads 8.1 mm
